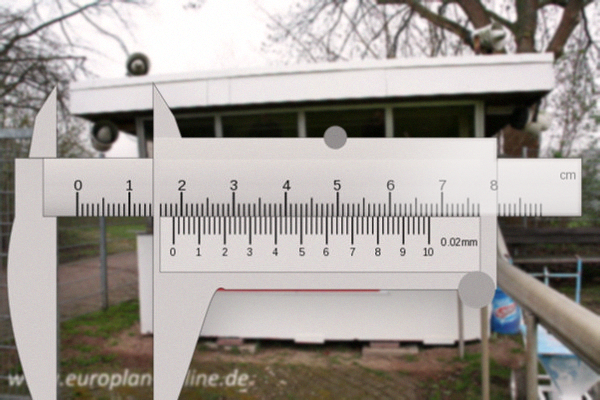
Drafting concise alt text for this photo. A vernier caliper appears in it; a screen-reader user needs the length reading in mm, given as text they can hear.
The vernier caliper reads 18.5 mm
